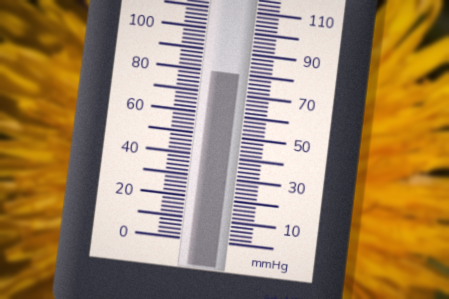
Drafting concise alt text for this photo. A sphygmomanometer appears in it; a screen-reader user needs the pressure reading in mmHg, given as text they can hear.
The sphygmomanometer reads 80 mmHg
